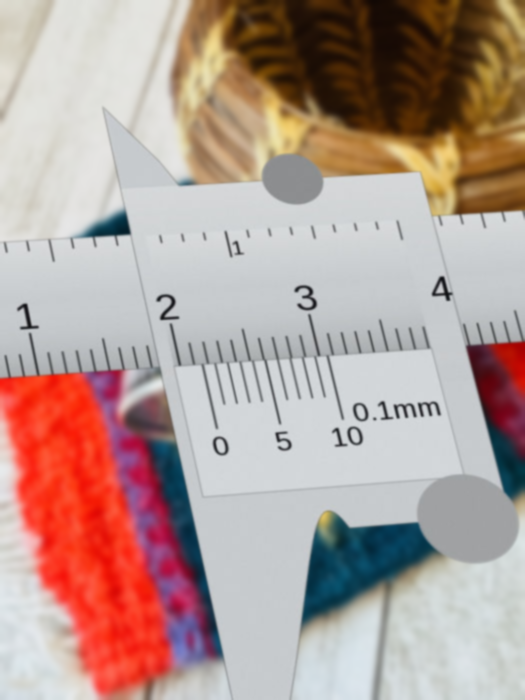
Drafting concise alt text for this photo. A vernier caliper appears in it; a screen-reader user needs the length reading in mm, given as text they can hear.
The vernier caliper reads 21.6 mm
